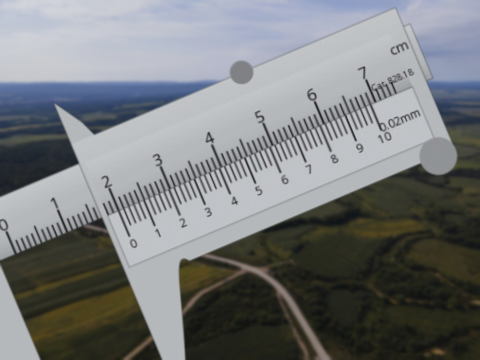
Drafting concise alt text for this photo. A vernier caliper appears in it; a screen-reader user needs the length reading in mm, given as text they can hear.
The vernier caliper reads 20.0 mm
